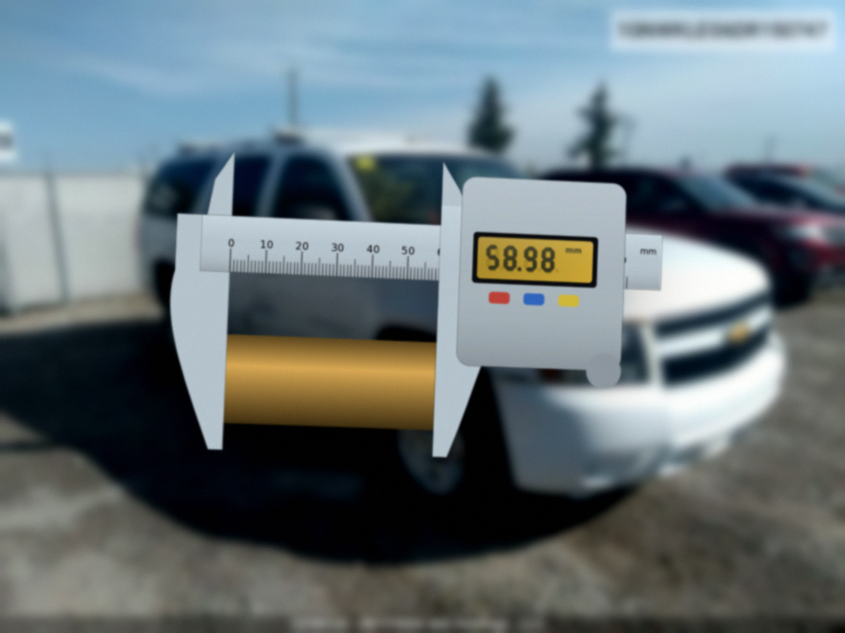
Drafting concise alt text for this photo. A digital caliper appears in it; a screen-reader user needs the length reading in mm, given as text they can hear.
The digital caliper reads 58.98 mm
